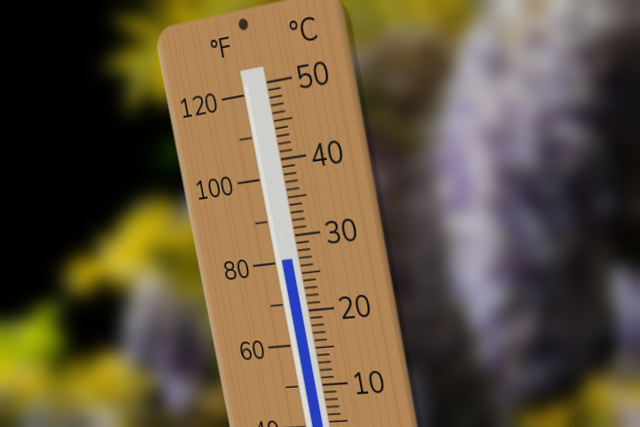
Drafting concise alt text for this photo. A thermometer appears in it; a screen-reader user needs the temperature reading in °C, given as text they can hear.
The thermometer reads 27 °C
